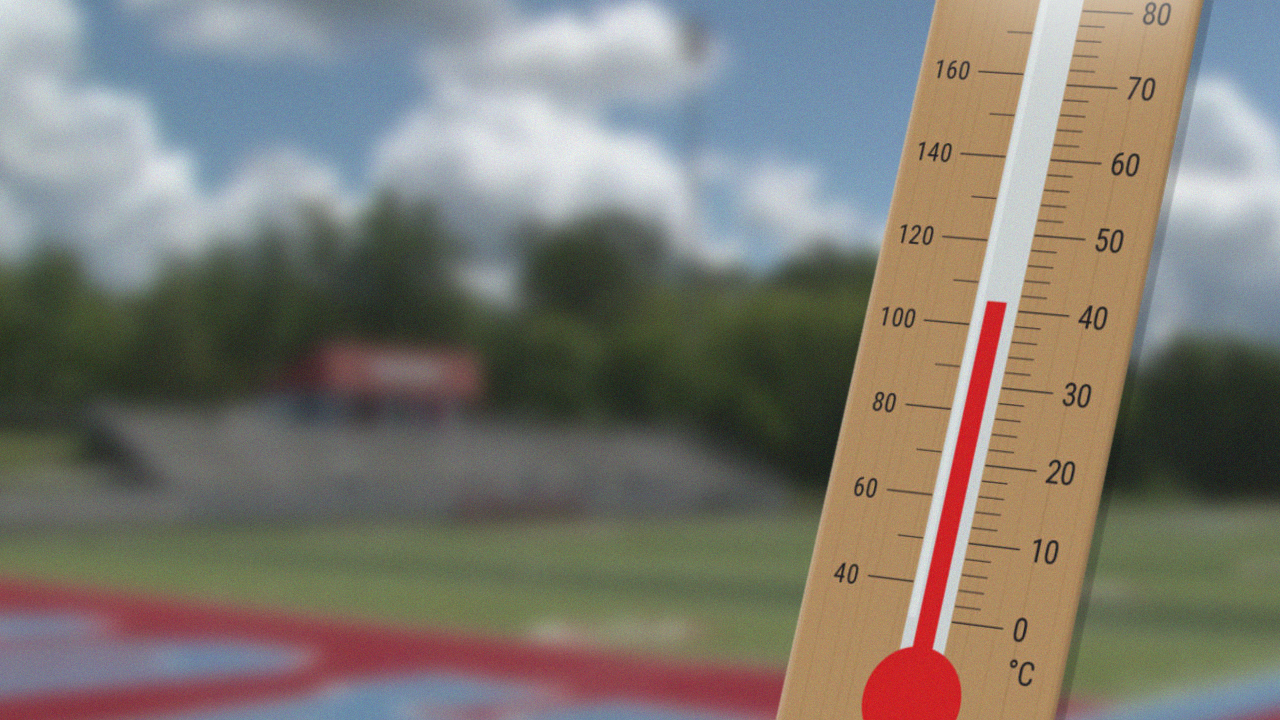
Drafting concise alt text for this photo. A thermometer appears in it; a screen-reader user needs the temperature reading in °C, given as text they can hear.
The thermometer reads 41 °C
